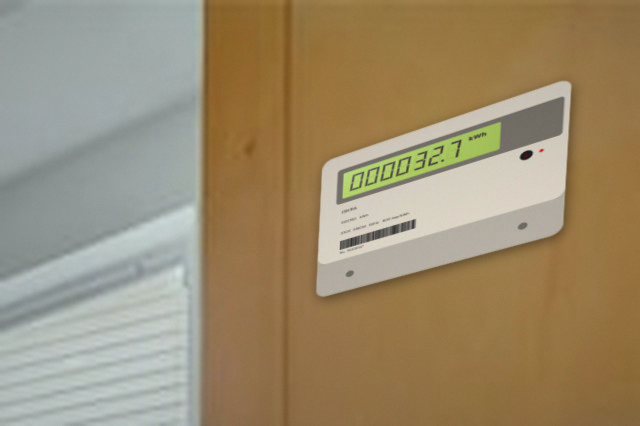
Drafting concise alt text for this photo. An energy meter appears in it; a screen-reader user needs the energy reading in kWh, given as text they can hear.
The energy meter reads 32.7 kWh
